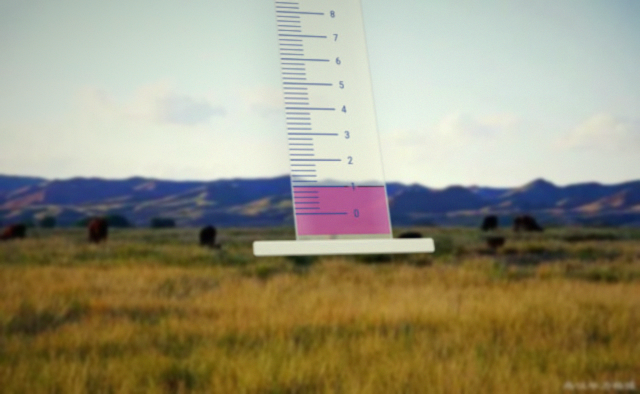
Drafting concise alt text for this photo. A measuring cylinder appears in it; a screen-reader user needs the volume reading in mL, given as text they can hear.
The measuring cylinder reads 1 mL
